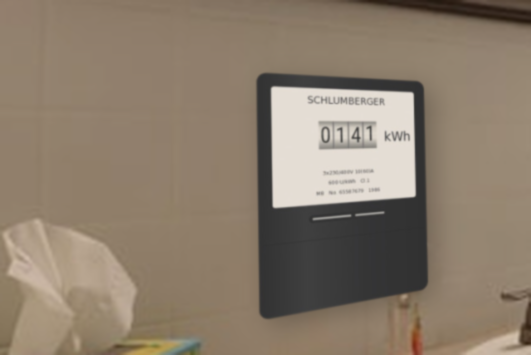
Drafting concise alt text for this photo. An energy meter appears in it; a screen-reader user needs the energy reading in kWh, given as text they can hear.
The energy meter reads 141 kWh
